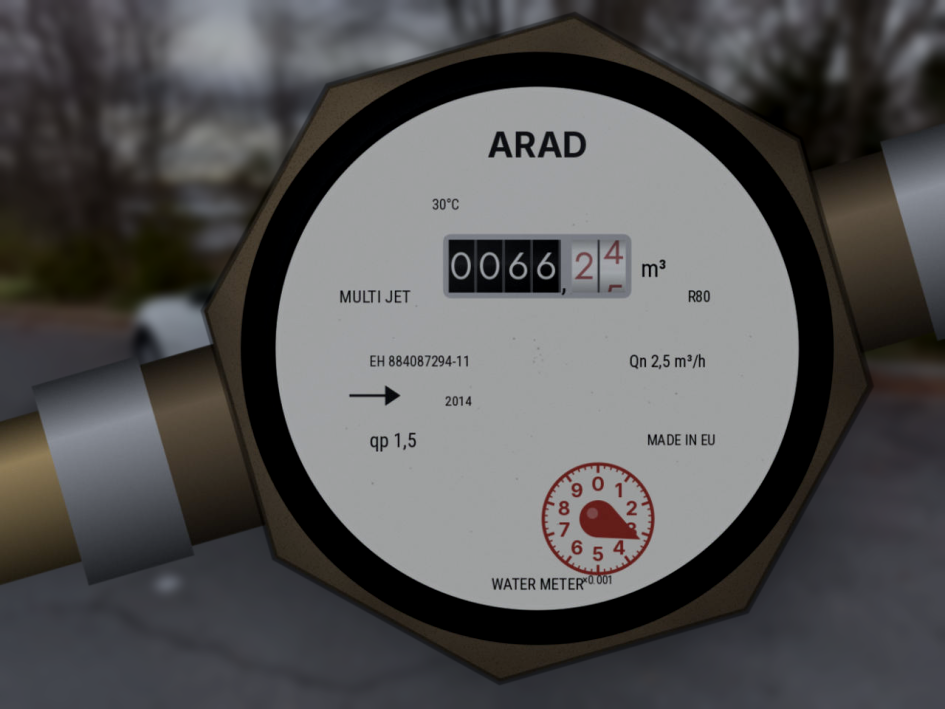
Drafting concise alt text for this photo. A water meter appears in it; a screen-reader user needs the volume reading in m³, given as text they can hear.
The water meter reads 66.243 m³
